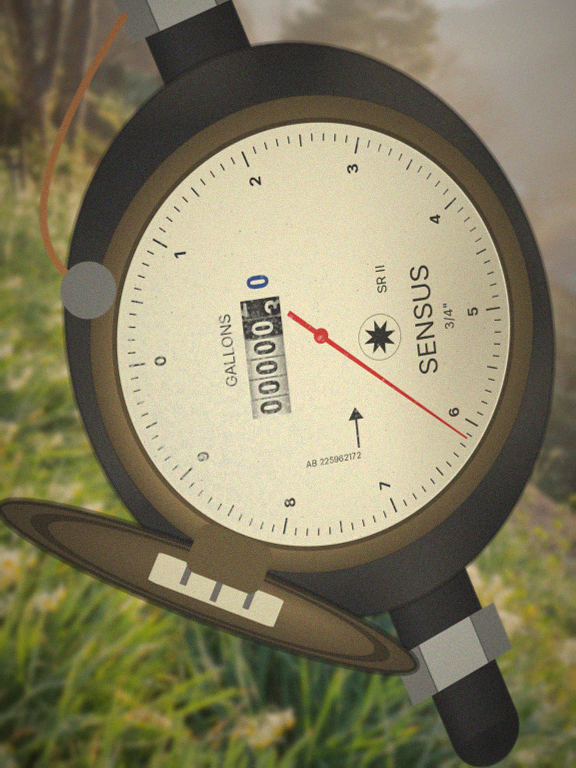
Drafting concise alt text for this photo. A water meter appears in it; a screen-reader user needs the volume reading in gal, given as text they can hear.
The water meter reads 26.1 gal
